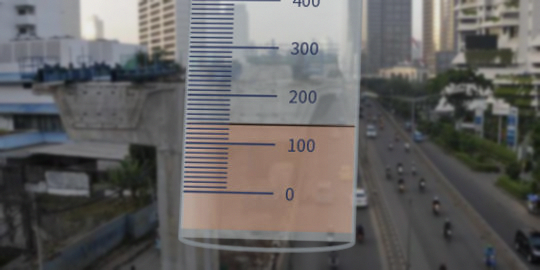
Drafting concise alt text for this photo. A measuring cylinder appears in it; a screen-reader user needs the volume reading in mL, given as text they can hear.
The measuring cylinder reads 140 mL
